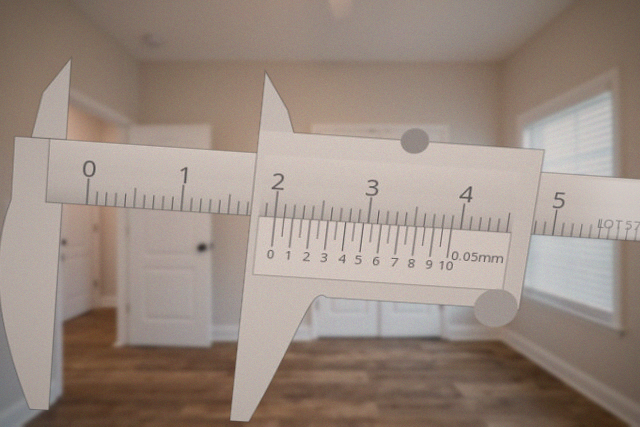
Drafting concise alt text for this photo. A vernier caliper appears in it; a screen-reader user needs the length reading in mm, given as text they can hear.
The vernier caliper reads 20.0 mm
